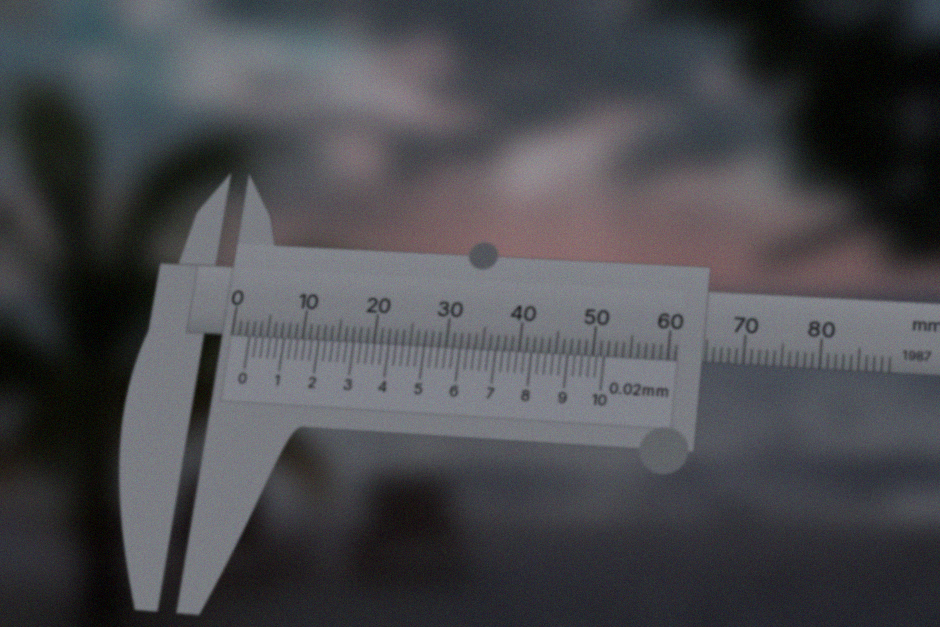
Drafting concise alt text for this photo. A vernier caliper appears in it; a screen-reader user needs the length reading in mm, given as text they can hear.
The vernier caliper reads 2.5 mm
